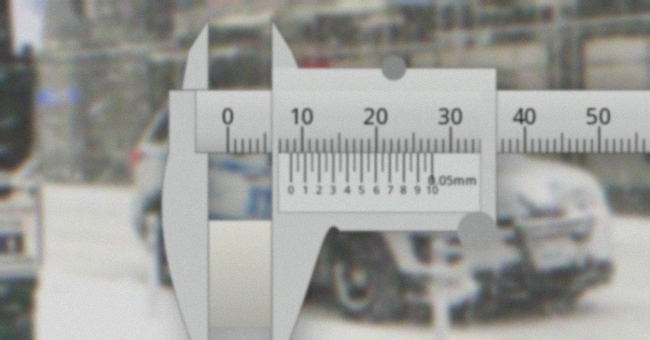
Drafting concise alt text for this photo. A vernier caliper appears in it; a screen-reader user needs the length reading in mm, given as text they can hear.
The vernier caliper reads 8.5 mm
